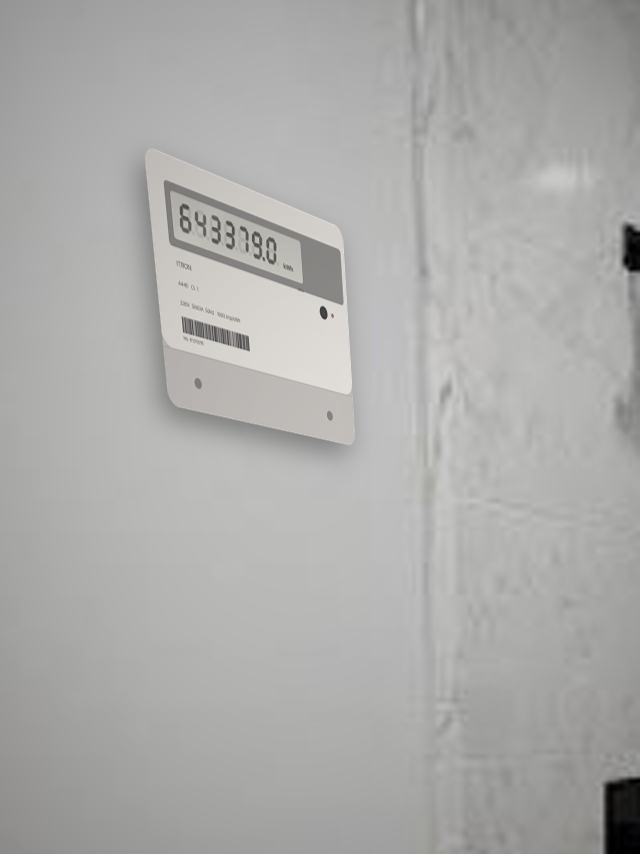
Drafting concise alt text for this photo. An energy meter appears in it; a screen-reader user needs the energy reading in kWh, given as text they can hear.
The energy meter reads 643379.0 kWh
